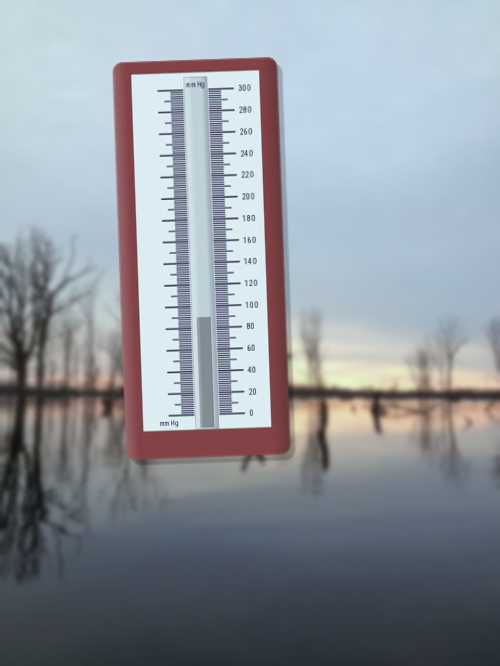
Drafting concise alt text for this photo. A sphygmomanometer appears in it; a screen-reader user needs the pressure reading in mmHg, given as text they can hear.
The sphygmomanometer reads 90 mmHg
